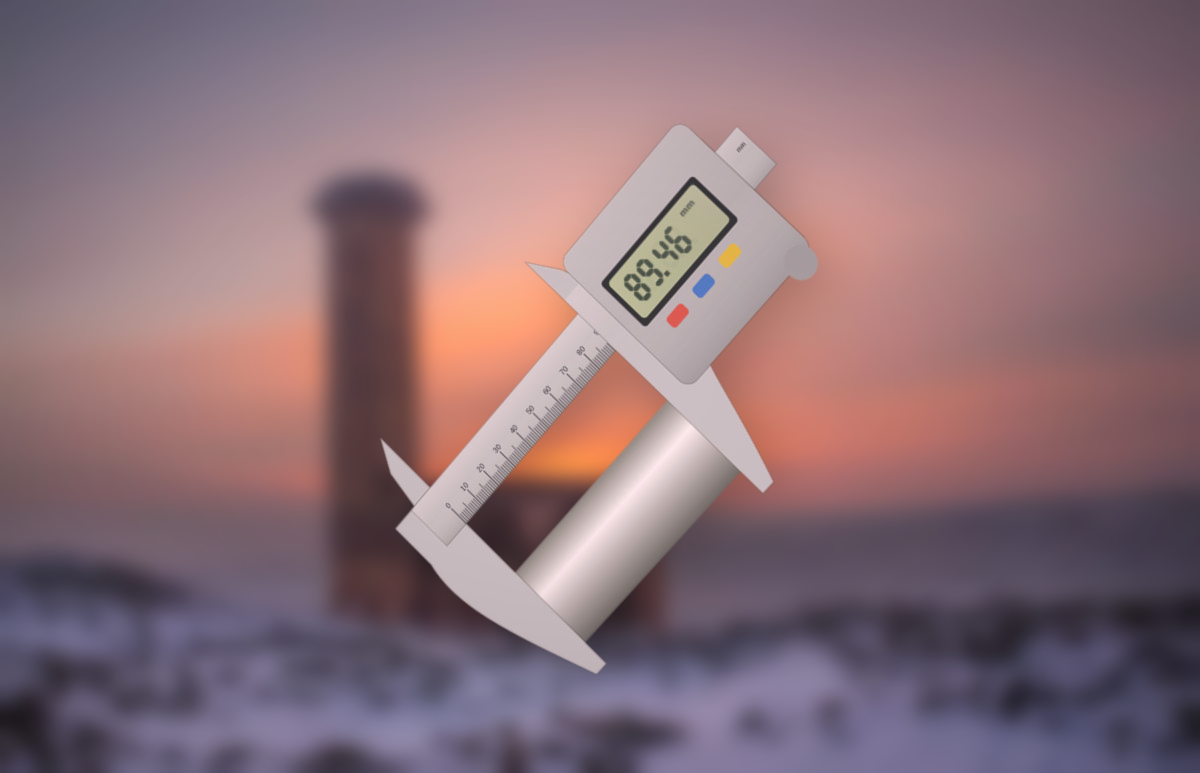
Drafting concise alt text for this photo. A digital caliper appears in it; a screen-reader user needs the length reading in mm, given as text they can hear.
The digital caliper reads 89.46 mm
